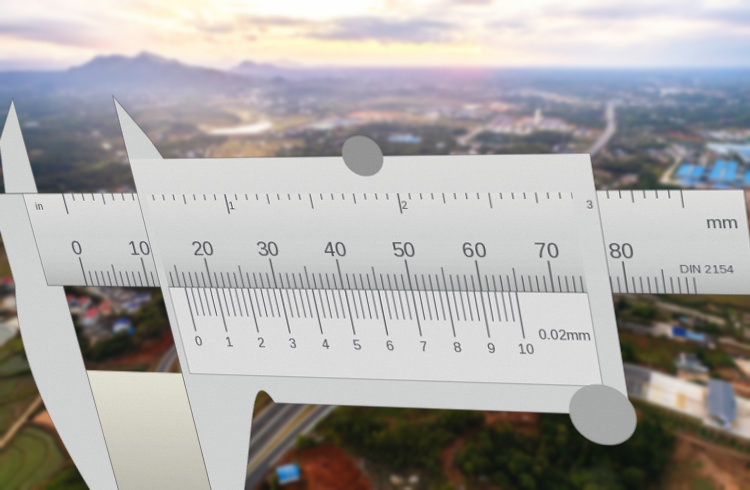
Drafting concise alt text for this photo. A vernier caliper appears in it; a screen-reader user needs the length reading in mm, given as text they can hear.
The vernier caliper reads 15.8 mm
